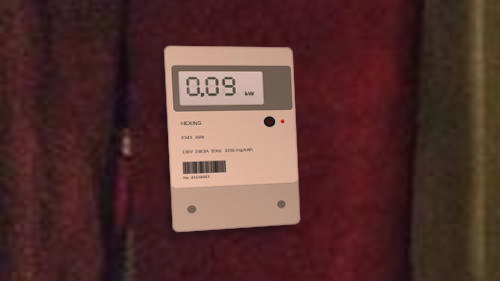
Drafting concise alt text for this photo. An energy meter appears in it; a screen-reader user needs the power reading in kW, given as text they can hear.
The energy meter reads 0.09 kW
